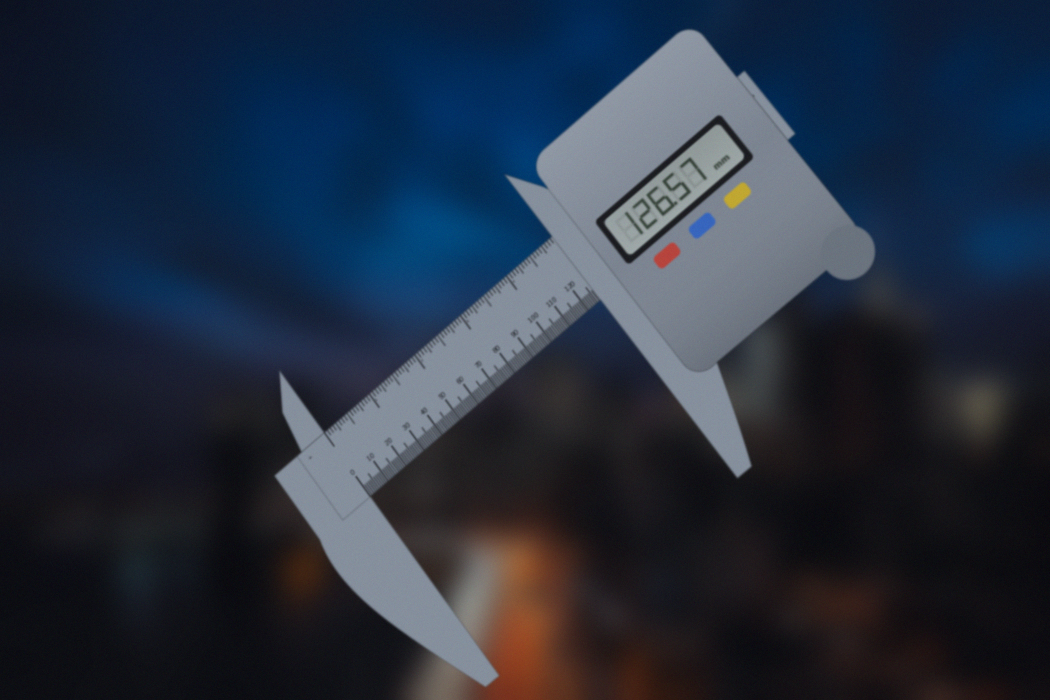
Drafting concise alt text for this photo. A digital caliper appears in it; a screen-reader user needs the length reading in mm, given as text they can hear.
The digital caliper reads 126.57 mm
